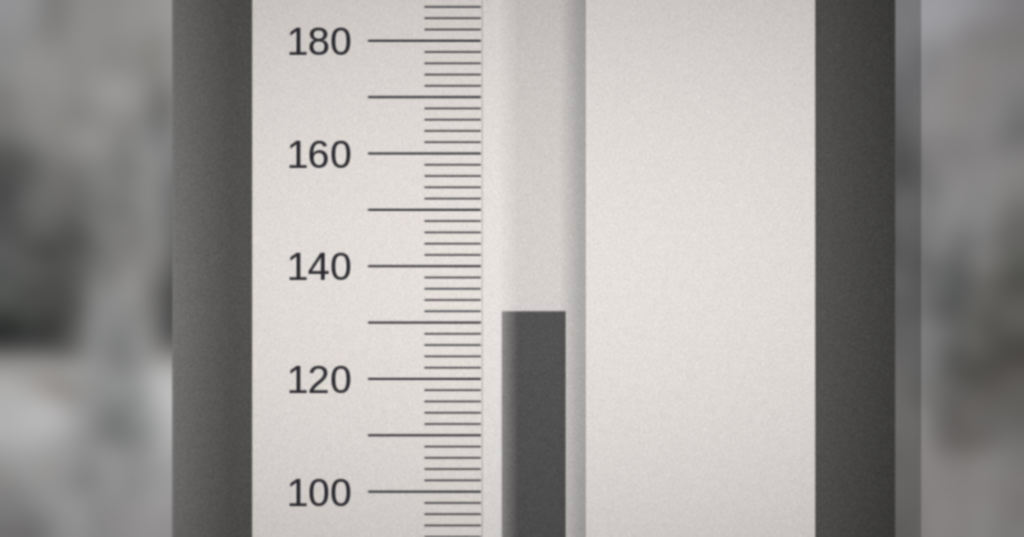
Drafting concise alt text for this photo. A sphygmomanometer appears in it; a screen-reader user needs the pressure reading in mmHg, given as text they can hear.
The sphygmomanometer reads 132 mmHg
